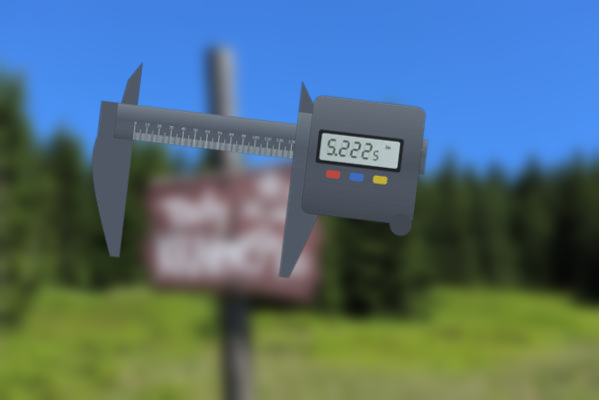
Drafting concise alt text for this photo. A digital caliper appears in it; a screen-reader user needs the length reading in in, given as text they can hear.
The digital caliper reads 5.2225 in
